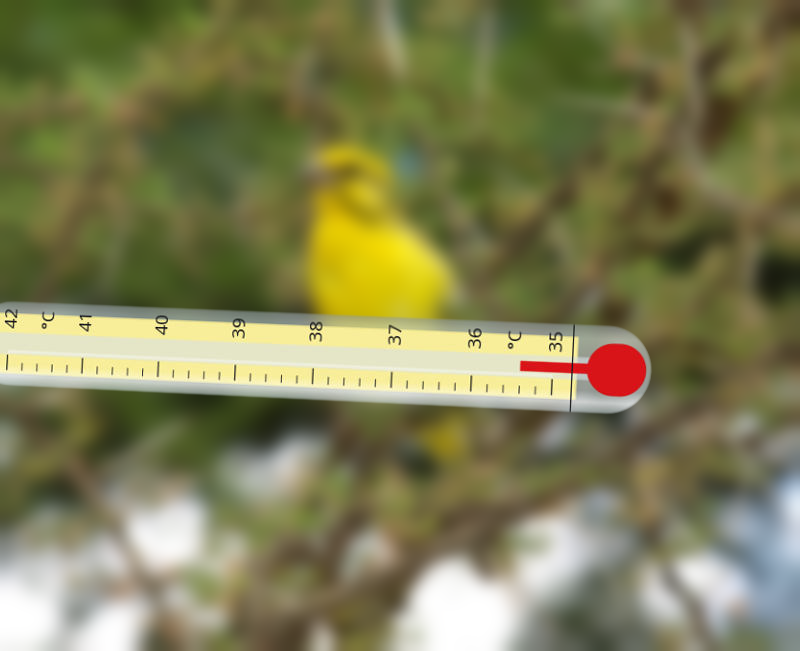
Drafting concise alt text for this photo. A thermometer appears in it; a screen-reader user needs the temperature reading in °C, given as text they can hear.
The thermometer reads 35.4 °C
